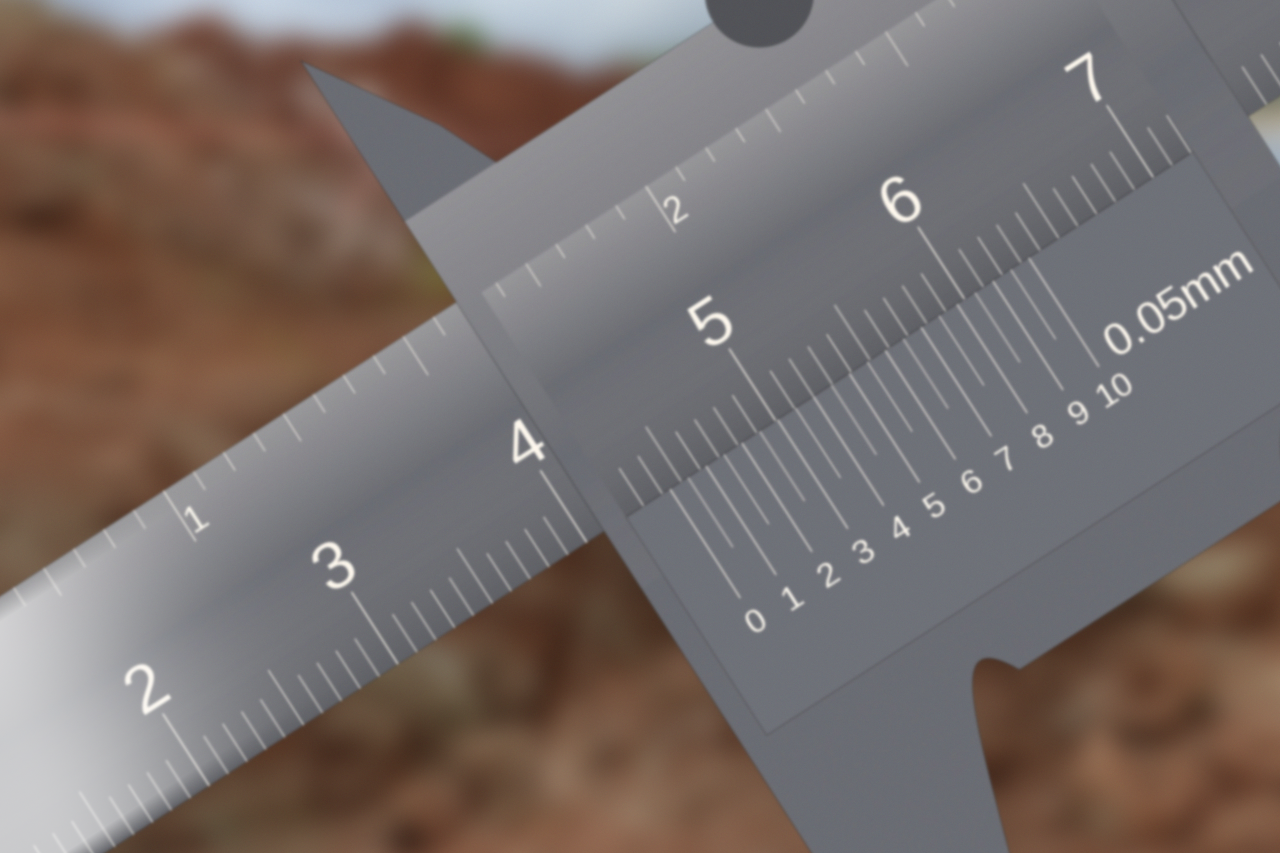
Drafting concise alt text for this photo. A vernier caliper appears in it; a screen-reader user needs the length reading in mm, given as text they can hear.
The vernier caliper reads 44.4 mm
